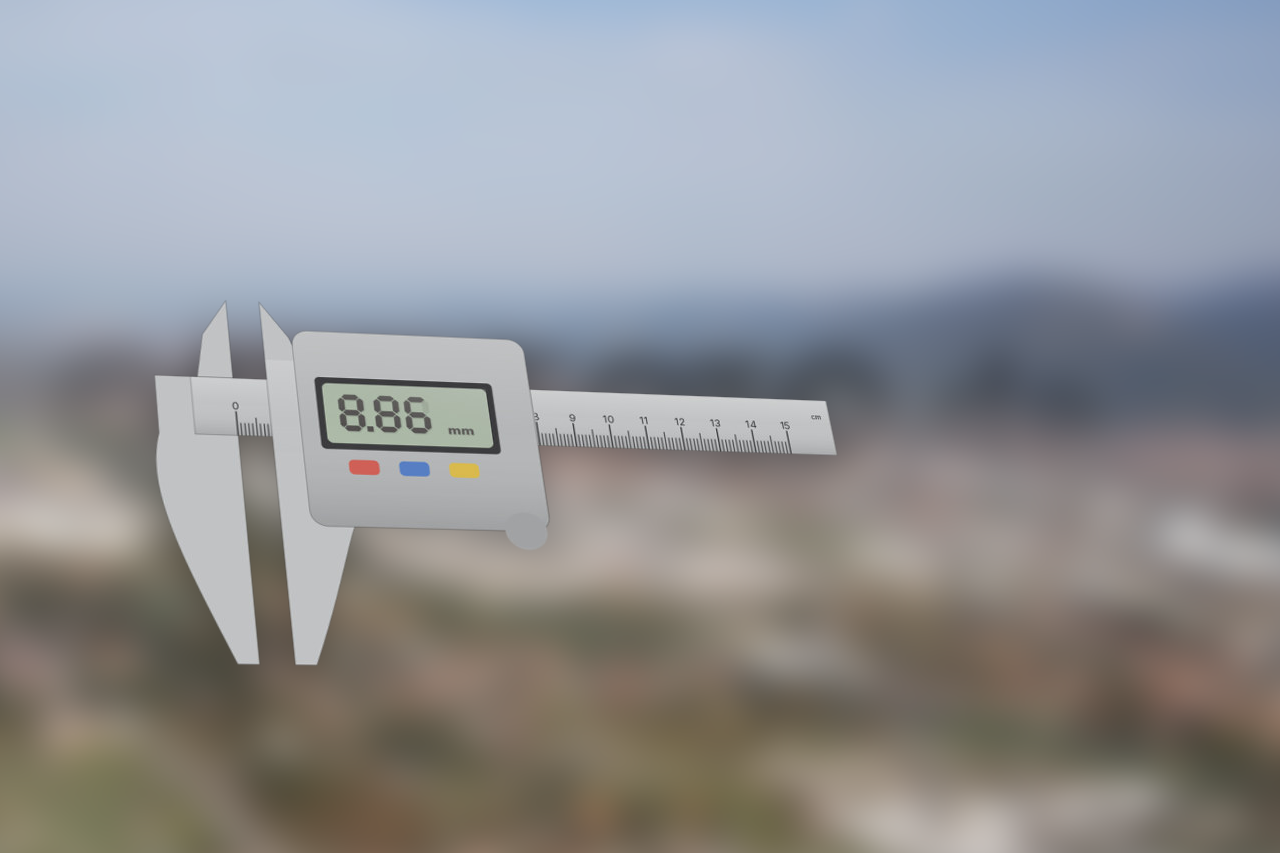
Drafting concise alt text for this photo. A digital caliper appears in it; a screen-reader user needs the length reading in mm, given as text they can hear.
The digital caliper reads 8.86 mm
